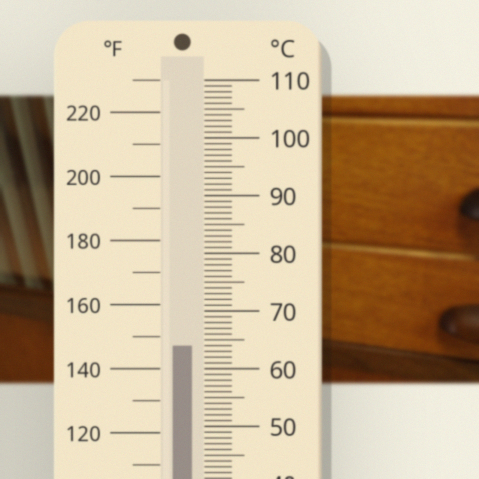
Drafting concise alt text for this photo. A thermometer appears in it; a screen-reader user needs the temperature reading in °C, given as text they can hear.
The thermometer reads 64 °C
